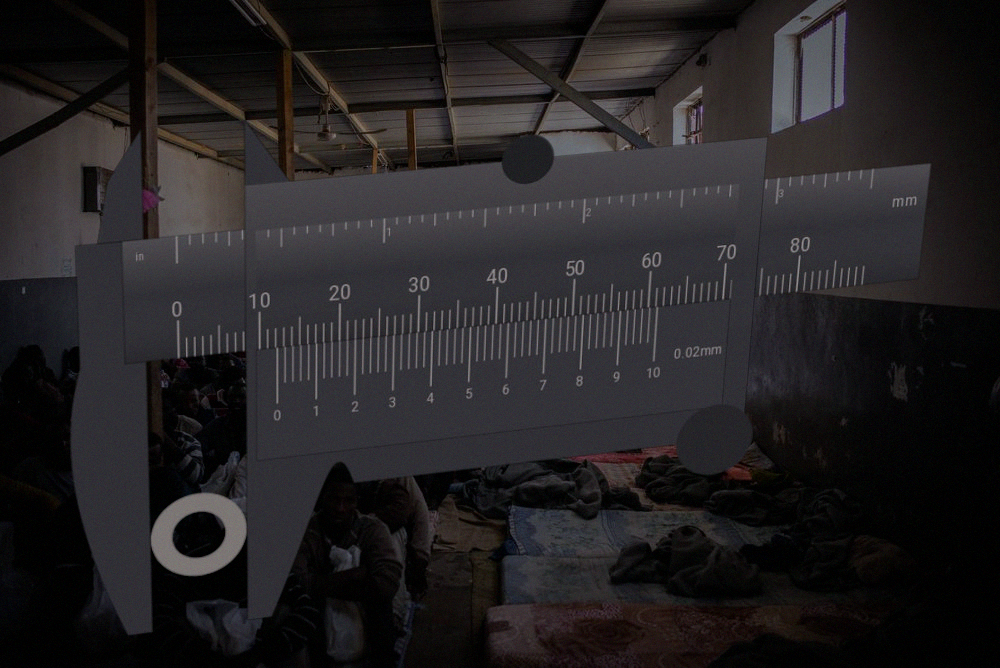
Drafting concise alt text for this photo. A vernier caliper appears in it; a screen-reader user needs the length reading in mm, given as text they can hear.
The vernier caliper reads 12.2 mm
